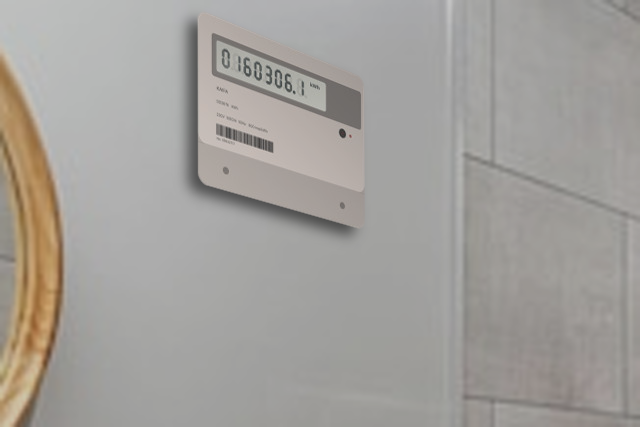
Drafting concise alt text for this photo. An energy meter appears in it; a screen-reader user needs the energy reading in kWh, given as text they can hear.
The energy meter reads 160306.1 kWh
